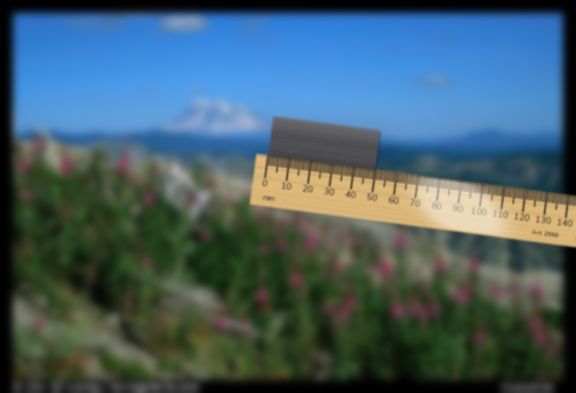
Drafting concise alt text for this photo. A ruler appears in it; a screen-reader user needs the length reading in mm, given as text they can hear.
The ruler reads 50 mm
